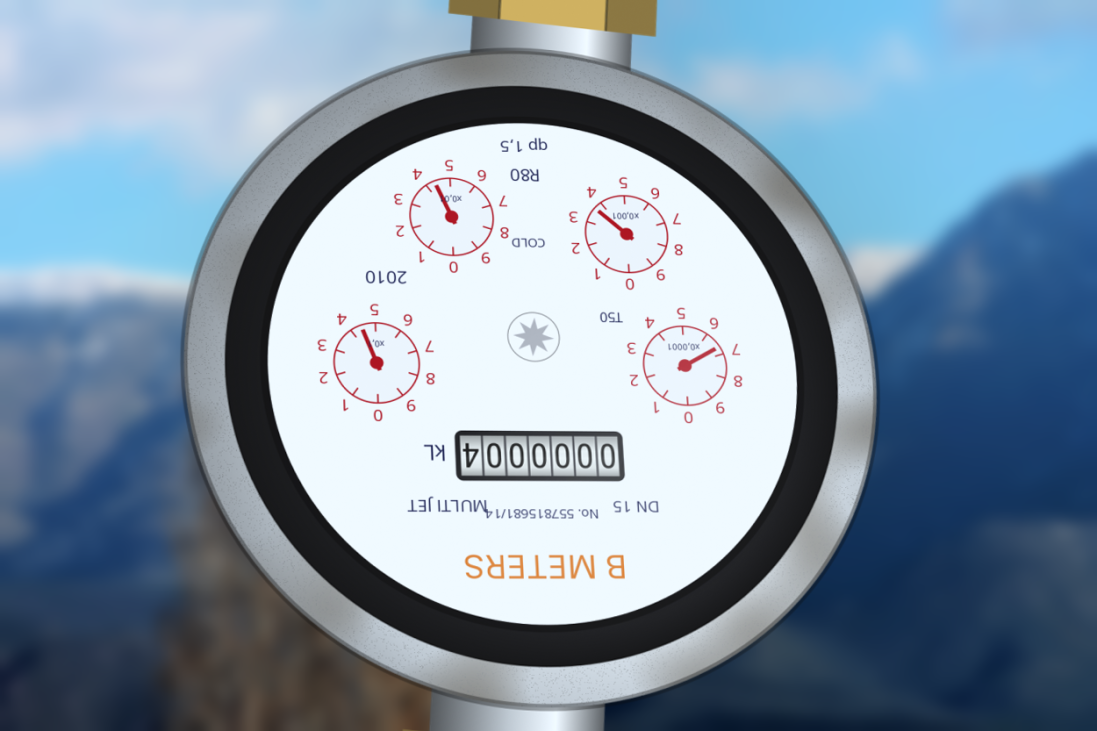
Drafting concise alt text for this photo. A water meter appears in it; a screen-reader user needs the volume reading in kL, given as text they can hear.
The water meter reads 4.4436 kL
